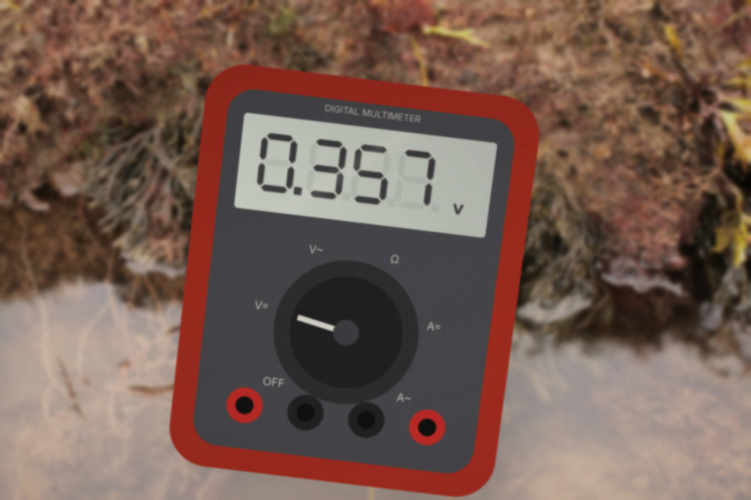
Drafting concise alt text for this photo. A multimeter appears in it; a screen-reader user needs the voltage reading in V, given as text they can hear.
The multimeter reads 0.357 V
